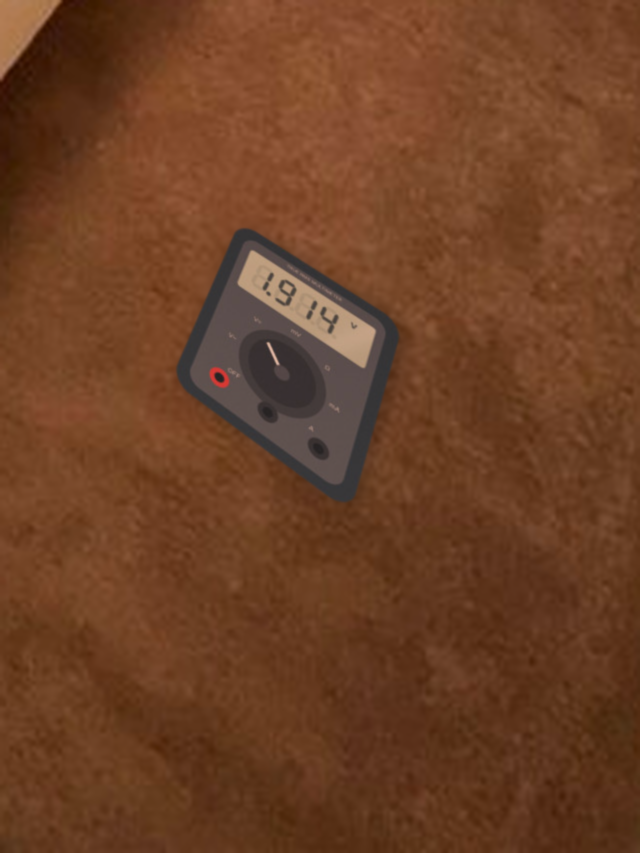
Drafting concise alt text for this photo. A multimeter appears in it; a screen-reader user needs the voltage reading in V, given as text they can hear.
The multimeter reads 1.914 V
